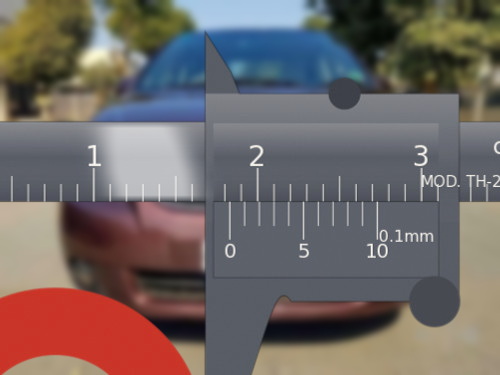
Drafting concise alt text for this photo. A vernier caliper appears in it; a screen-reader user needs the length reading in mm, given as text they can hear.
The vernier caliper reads 18.3 mm
